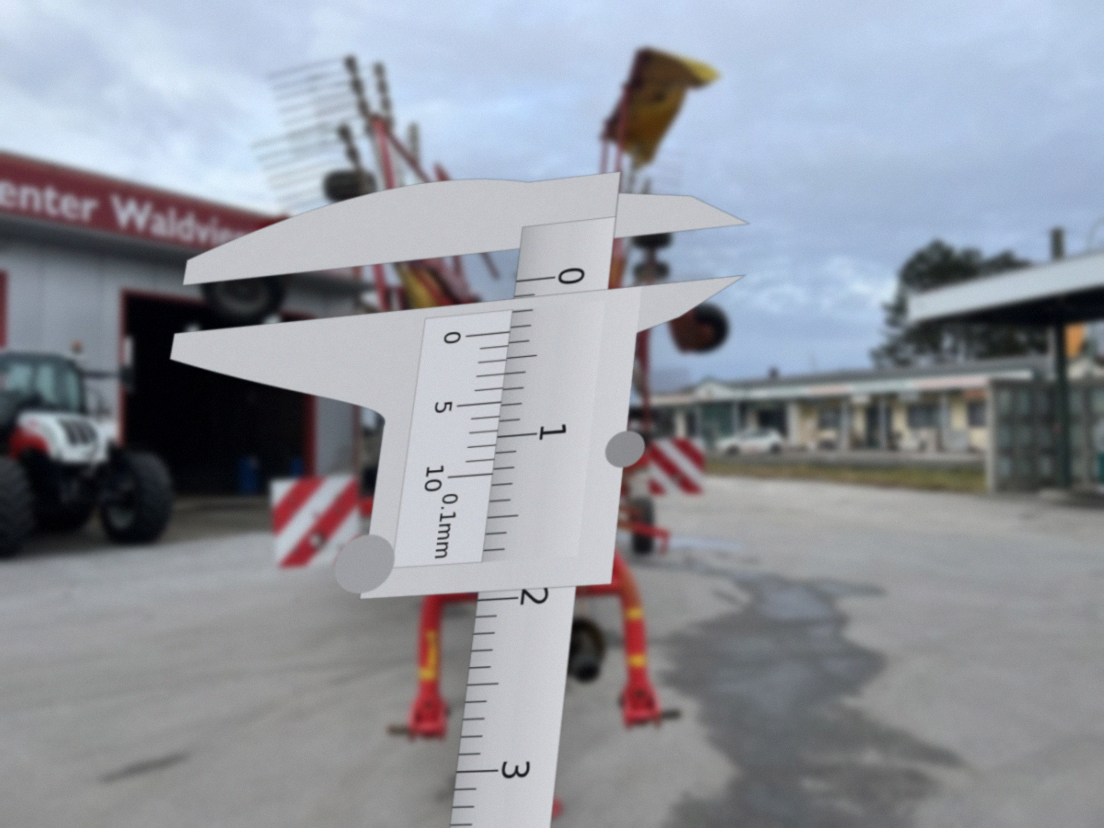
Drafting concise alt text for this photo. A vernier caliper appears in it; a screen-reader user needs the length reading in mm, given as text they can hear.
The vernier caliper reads 3.3 mm
